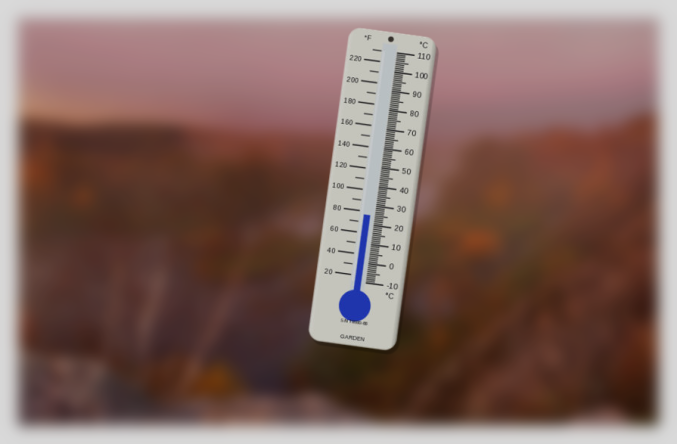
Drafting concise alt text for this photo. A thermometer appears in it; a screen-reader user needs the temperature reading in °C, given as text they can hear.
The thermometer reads 25 °C
